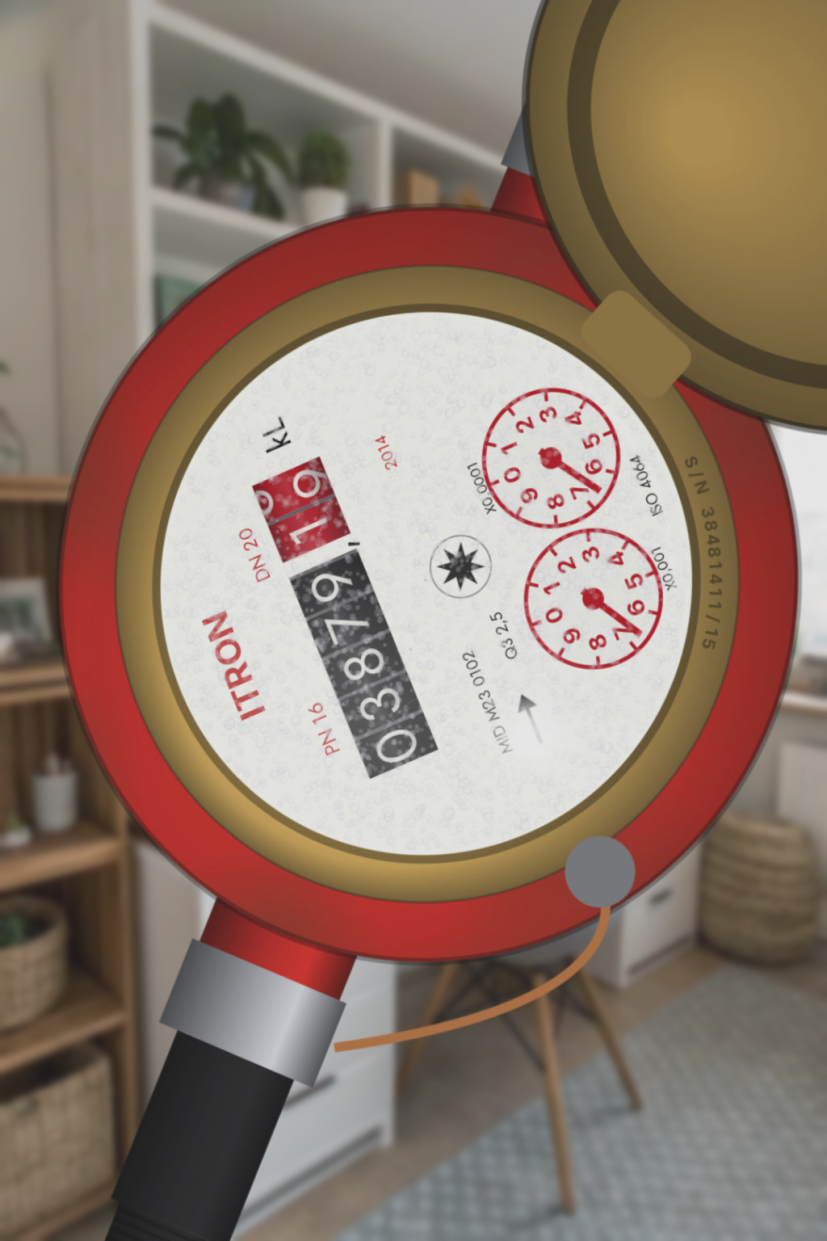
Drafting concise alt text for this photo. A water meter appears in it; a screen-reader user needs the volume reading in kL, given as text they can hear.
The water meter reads 3879.1866 kL
